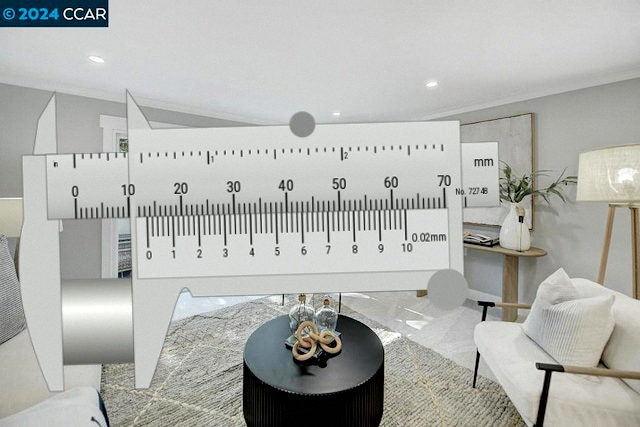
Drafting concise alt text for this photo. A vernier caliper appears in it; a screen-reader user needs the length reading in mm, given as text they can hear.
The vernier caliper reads 13.5 mm
